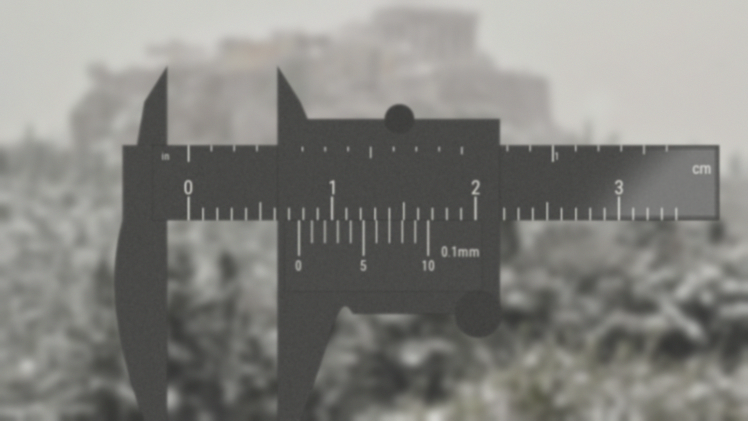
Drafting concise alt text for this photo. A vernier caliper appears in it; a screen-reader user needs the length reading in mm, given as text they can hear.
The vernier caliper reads 7.7 mm
